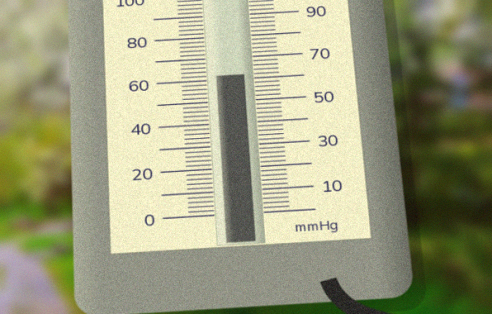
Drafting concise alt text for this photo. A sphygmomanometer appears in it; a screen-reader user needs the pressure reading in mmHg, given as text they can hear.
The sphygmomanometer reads 62 mmHg
